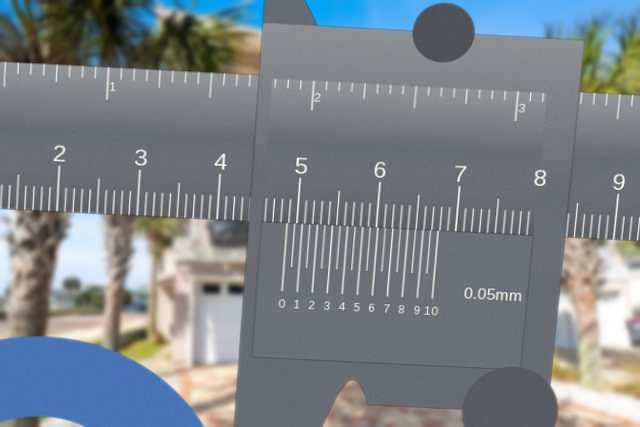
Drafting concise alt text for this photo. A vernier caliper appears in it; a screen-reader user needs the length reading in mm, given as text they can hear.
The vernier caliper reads 48.8 mm
